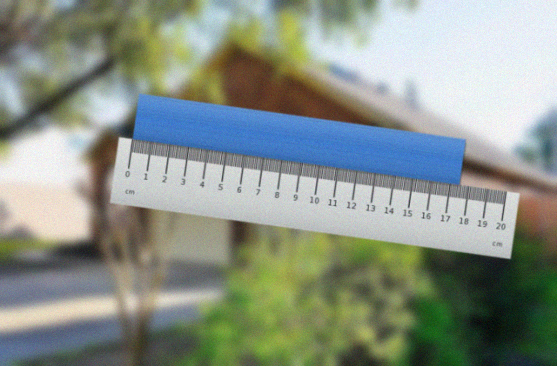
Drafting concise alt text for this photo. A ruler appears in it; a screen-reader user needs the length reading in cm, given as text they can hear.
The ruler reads 17.5 cm
